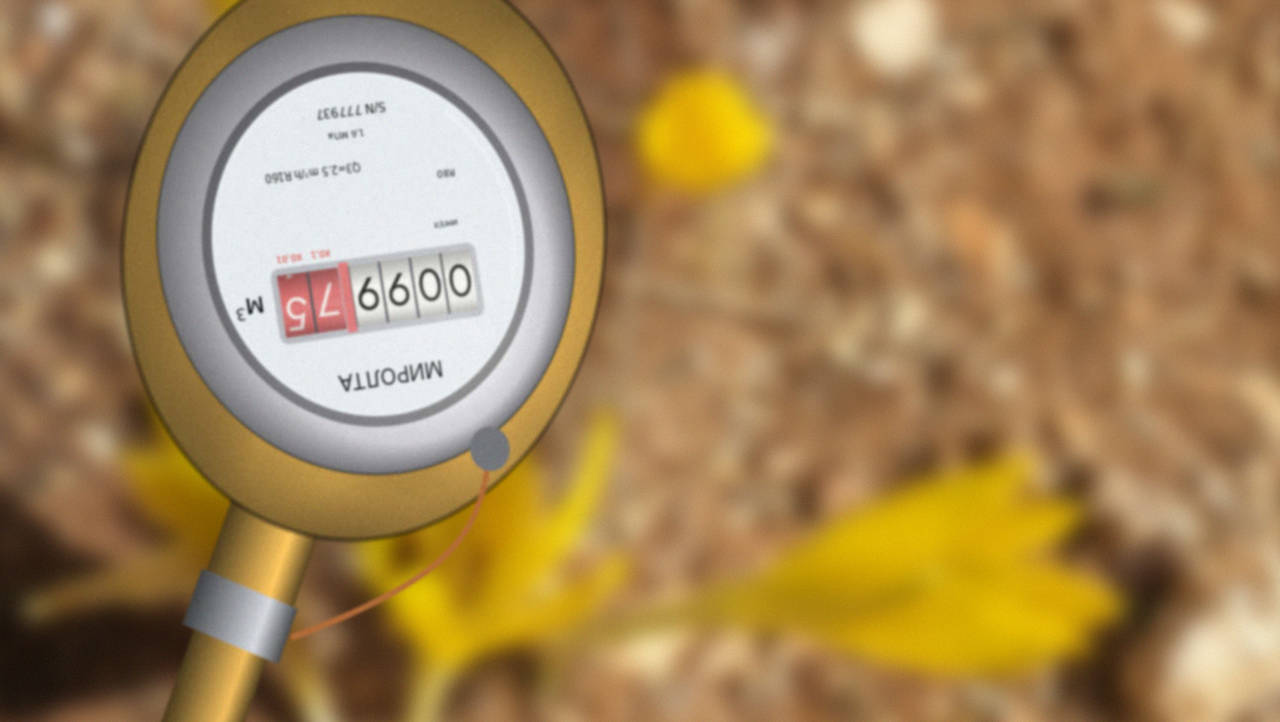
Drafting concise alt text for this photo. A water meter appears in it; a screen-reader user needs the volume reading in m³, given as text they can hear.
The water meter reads 99.75 m³
